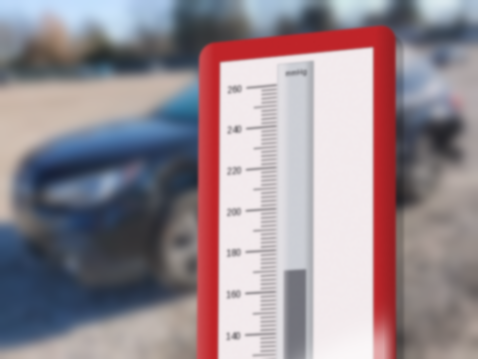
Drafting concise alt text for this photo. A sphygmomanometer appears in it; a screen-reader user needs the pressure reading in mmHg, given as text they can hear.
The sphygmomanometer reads 170 mmHg
